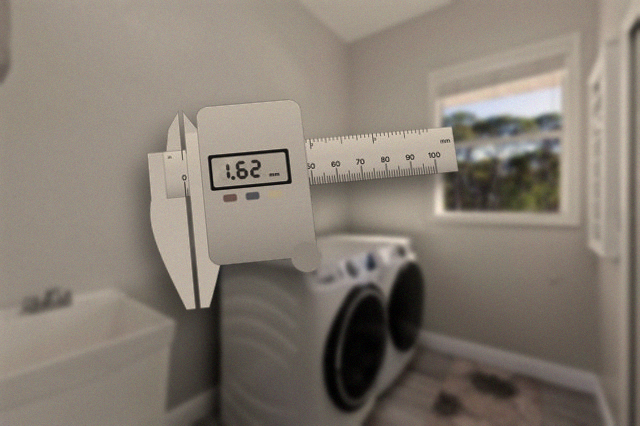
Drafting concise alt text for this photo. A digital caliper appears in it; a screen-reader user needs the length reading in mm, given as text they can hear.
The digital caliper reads 1.62 mm
